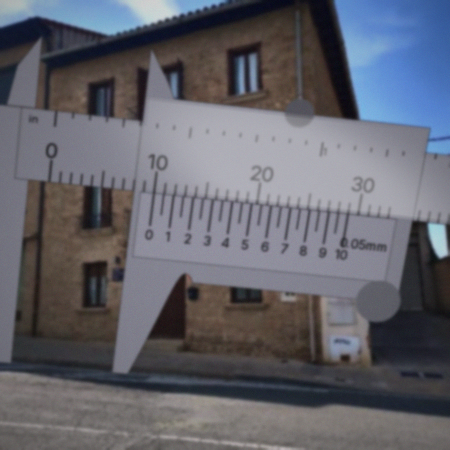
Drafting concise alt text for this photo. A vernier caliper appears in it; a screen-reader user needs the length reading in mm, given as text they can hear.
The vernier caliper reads 10.0 mm
